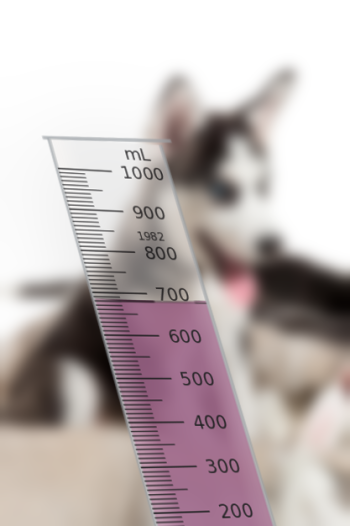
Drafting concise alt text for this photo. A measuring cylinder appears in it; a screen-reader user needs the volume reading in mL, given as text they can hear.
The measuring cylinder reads 680 mL
